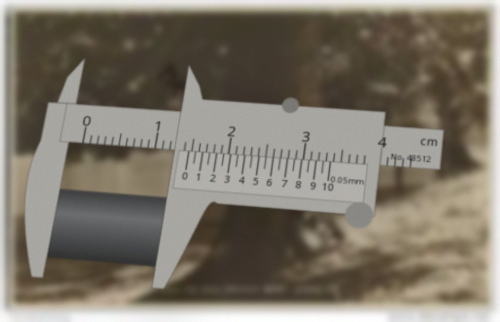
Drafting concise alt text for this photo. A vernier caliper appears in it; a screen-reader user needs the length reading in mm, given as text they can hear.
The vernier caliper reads 14.6 mm
